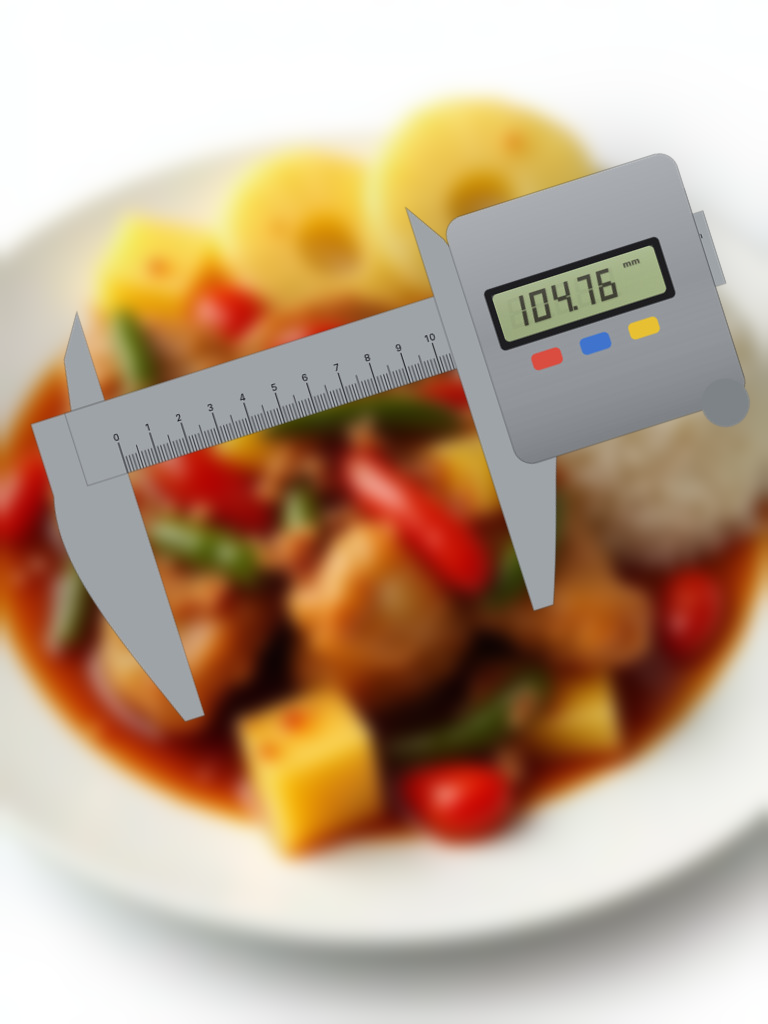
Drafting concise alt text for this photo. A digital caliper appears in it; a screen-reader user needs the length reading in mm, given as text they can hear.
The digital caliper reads 104.76 mm
